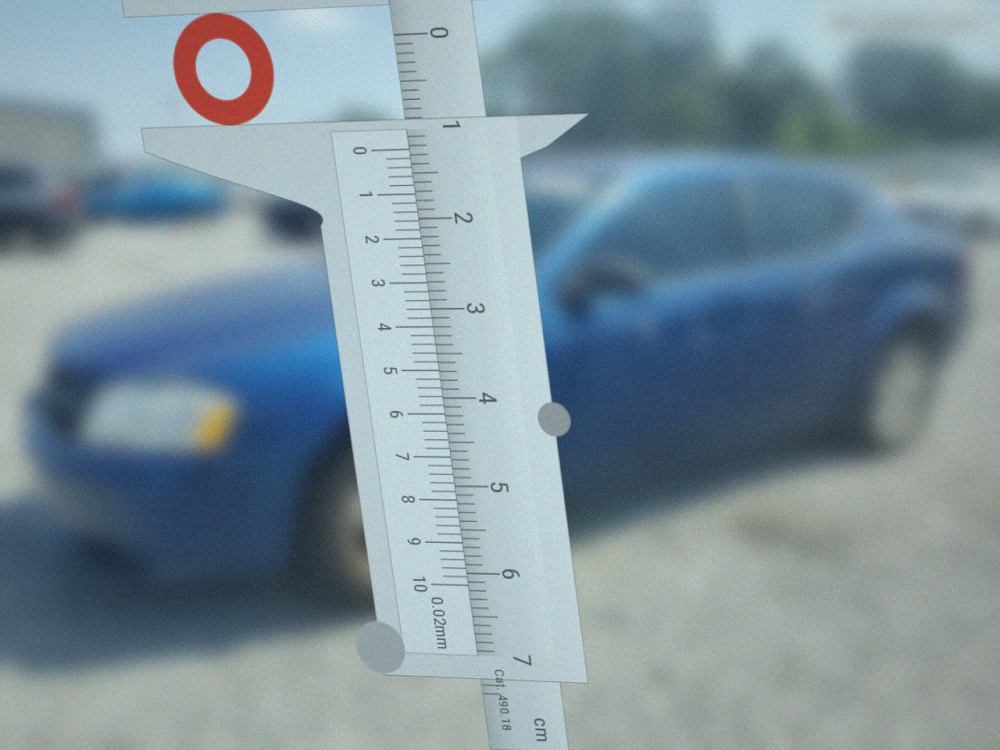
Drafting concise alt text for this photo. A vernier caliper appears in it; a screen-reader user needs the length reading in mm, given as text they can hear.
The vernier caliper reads 12.4 mm
